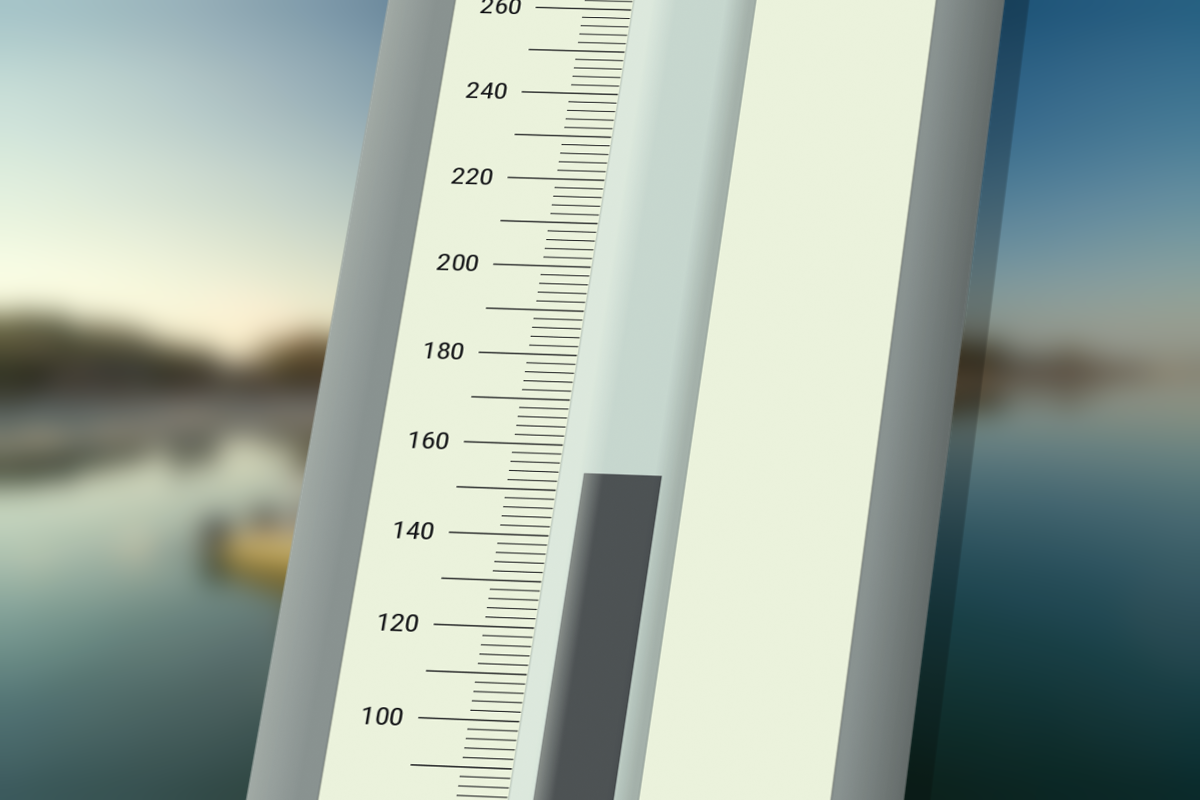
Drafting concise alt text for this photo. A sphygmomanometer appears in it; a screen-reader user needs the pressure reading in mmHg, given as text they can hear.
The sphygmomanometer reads 154 mmHg
